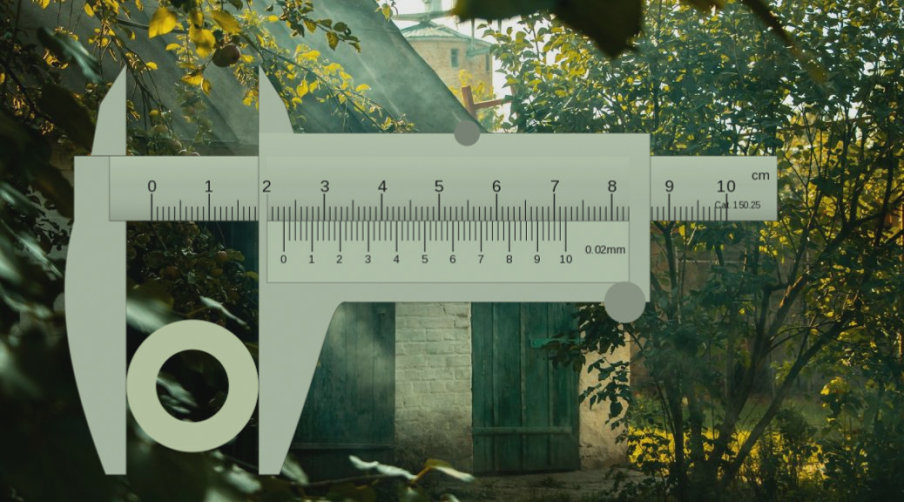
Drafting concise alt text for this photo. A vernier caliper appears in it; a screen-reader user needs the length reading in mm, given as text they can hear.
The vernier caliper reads 23.0 mm
